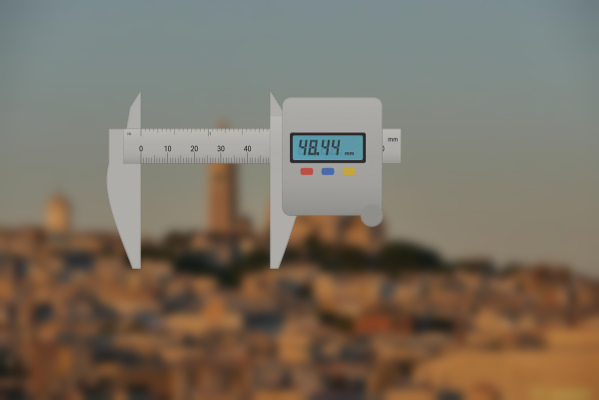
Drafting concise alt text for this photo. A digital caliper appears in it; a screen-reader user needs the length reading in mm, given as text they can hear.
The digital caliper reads 48.44 mm
